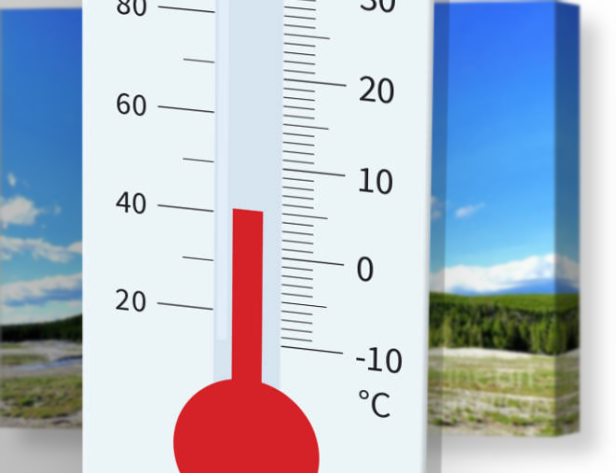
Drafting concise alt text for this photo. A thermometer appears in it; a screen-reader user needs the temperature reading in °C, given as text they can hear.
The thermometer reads 5 °C
